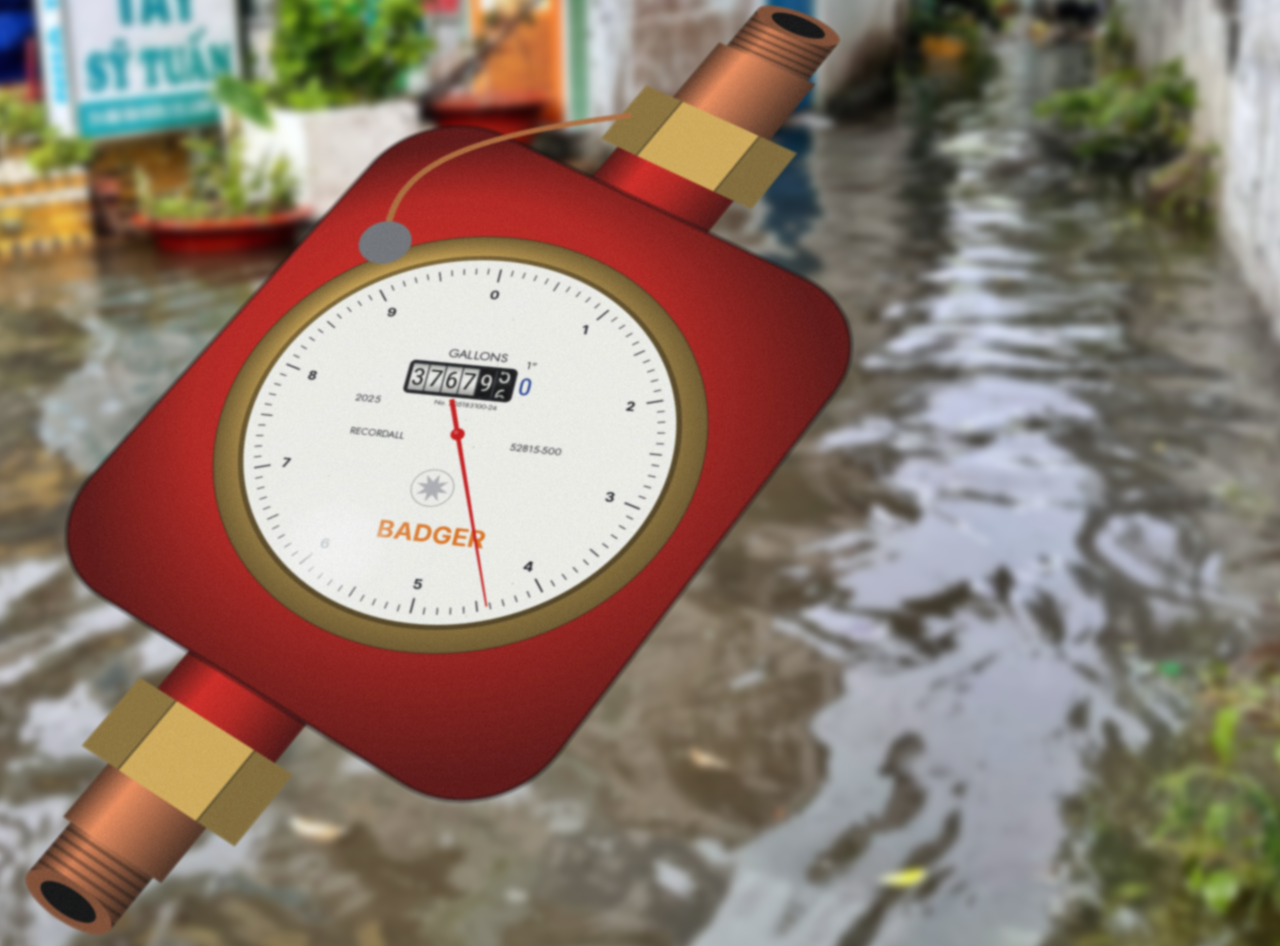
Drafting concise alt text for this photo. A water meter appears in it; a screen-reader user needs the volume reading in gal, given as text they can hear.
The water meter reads 3767954.4 gal
